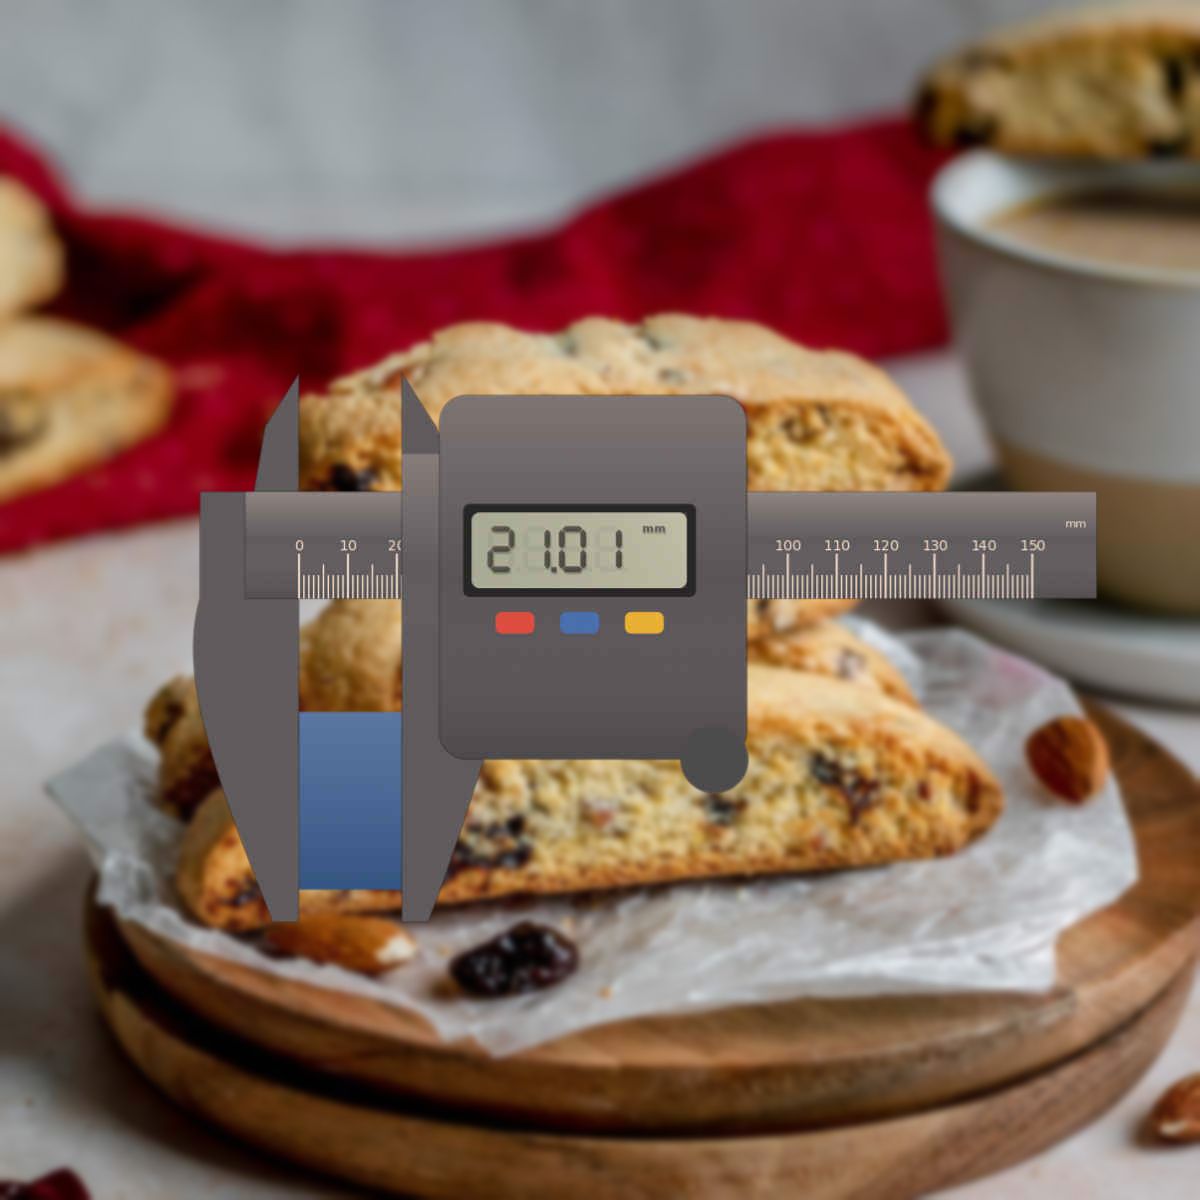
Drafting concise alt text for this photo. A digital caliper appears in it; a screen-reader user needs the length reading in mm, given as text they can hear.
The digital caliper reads 21.01 mm
